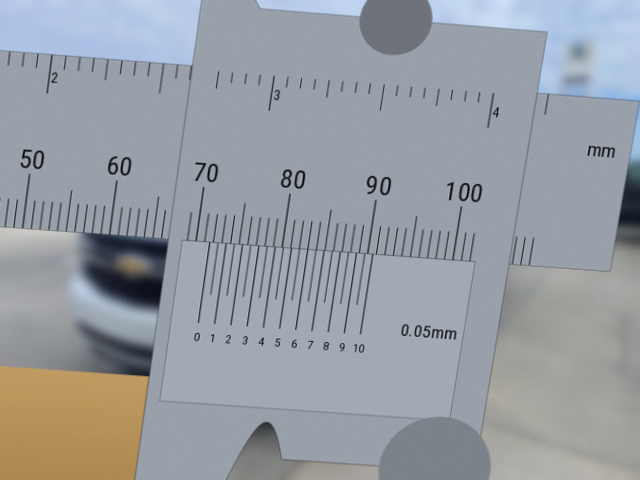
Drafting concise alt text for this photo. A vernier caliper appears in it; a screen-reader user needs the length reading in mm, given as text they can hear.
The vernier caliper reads 71.6 mm
